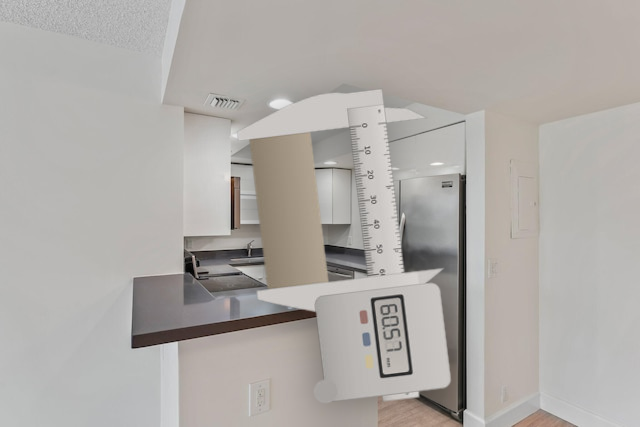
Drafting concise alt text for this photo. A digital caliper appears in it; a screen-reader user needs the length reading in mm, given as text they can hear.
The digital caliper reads 60.57 mm
